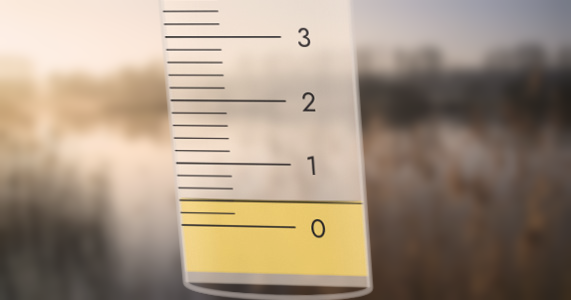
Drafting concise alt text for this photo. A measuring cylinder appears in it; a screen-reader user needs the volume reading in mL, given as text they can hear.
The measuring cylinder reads 0.4 mL
